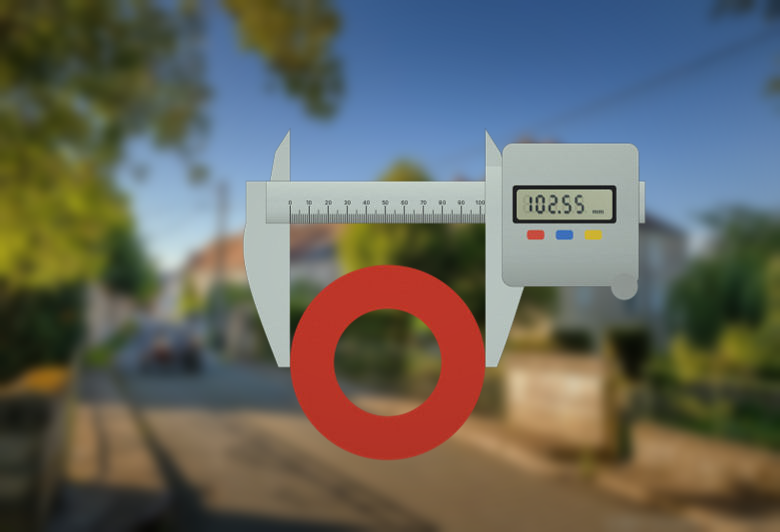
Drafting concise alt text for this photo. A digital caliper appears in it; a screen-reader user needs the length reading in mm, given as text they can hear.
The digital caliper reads 102.55 mm
